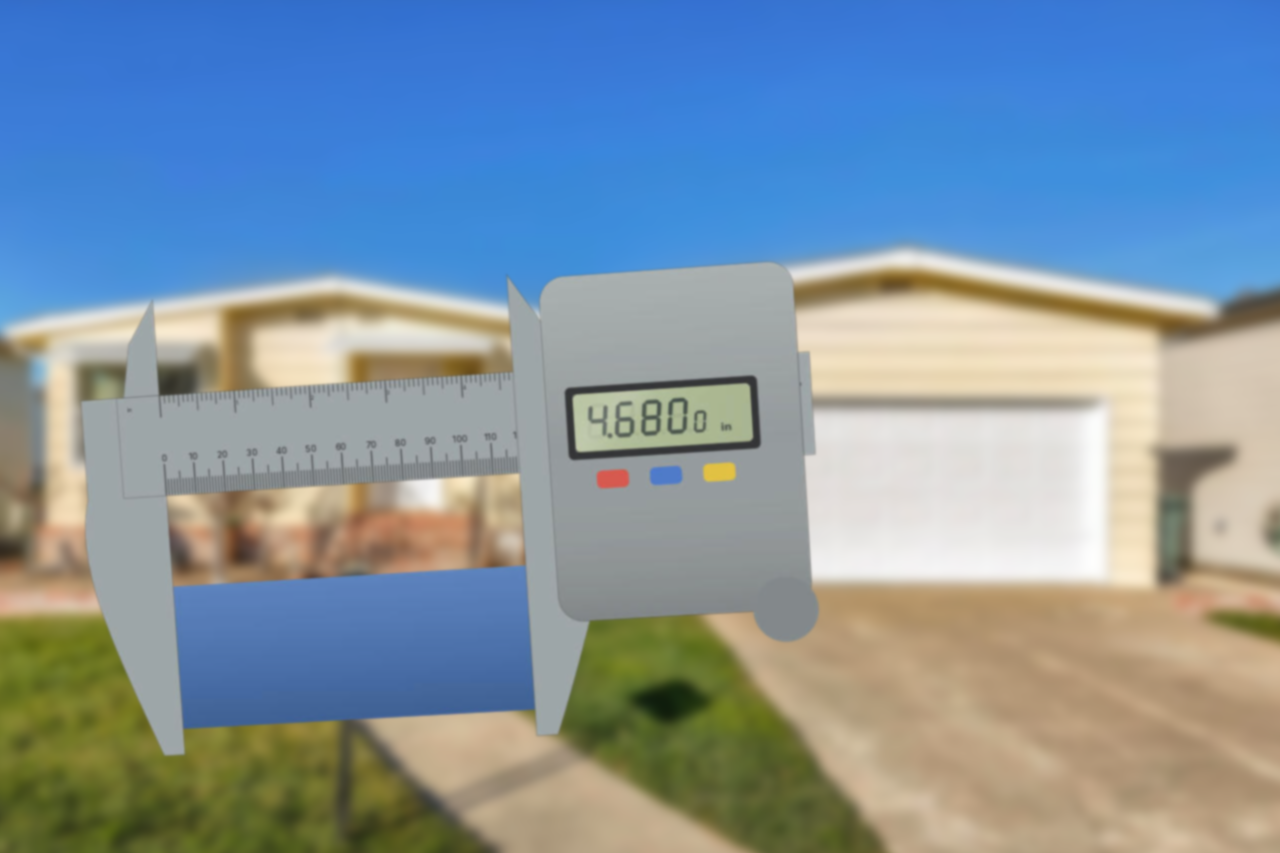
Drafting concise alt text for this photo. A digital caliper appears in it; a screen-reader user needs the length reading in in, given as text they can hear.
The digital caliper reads 4.6800 in
